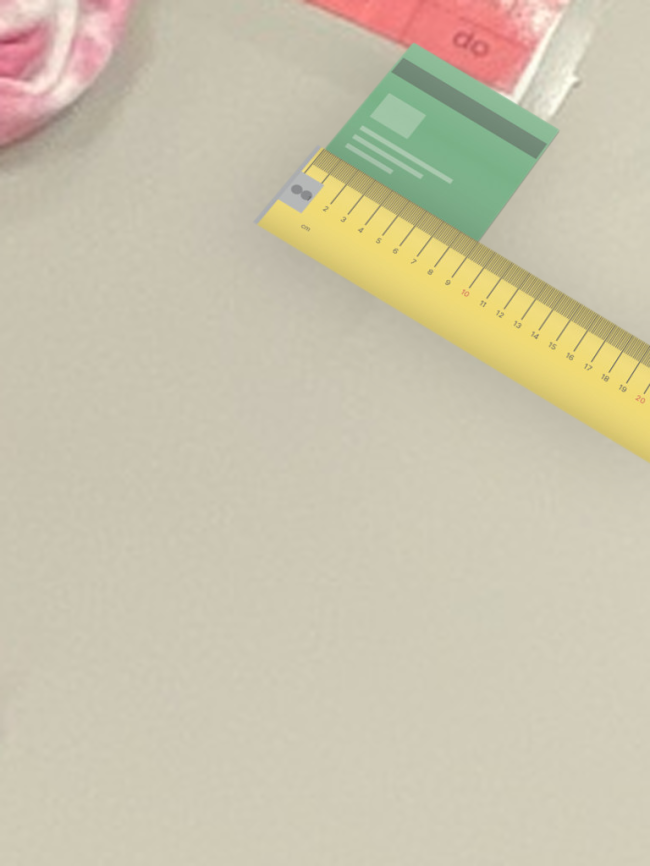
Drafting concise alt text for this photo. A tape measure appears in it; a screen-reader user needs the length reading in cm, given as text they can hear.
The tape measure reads 9 cm
